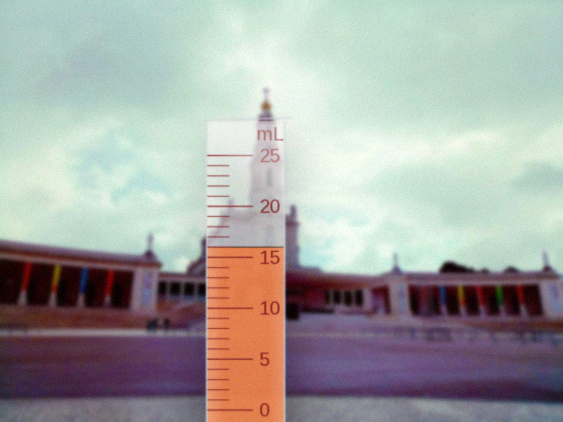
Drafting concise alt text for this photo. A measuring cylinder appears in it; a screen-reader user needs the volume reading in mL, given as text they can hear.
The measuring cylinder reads 16 mL
